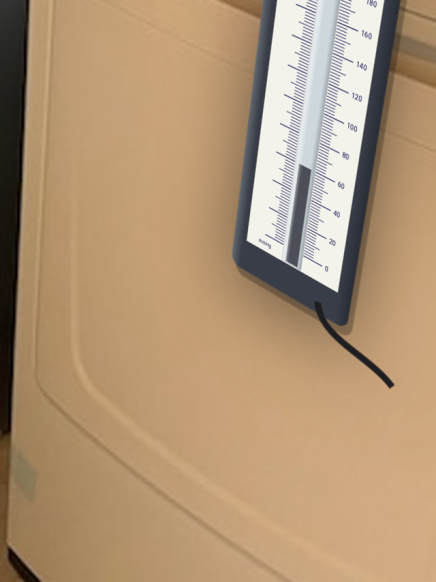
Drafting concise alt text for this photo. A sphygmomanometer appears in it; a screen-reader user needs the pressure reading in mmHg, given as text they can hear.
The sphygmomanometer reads 60 mmHg
